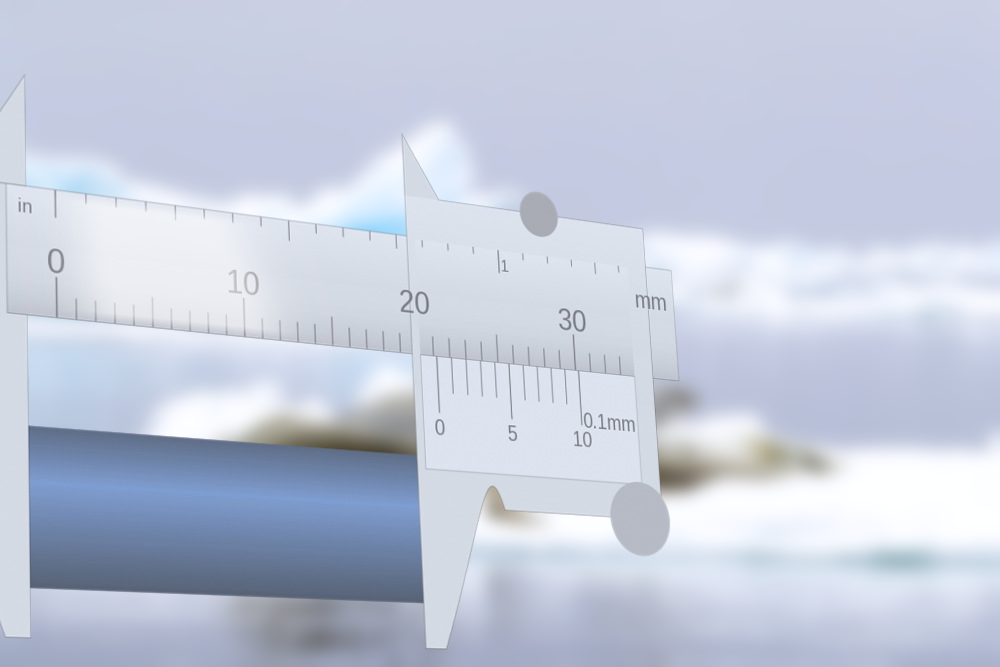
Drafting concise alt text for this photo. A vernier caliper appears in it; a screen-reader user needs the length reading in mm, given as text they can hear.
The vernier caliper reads 21.2 mm
